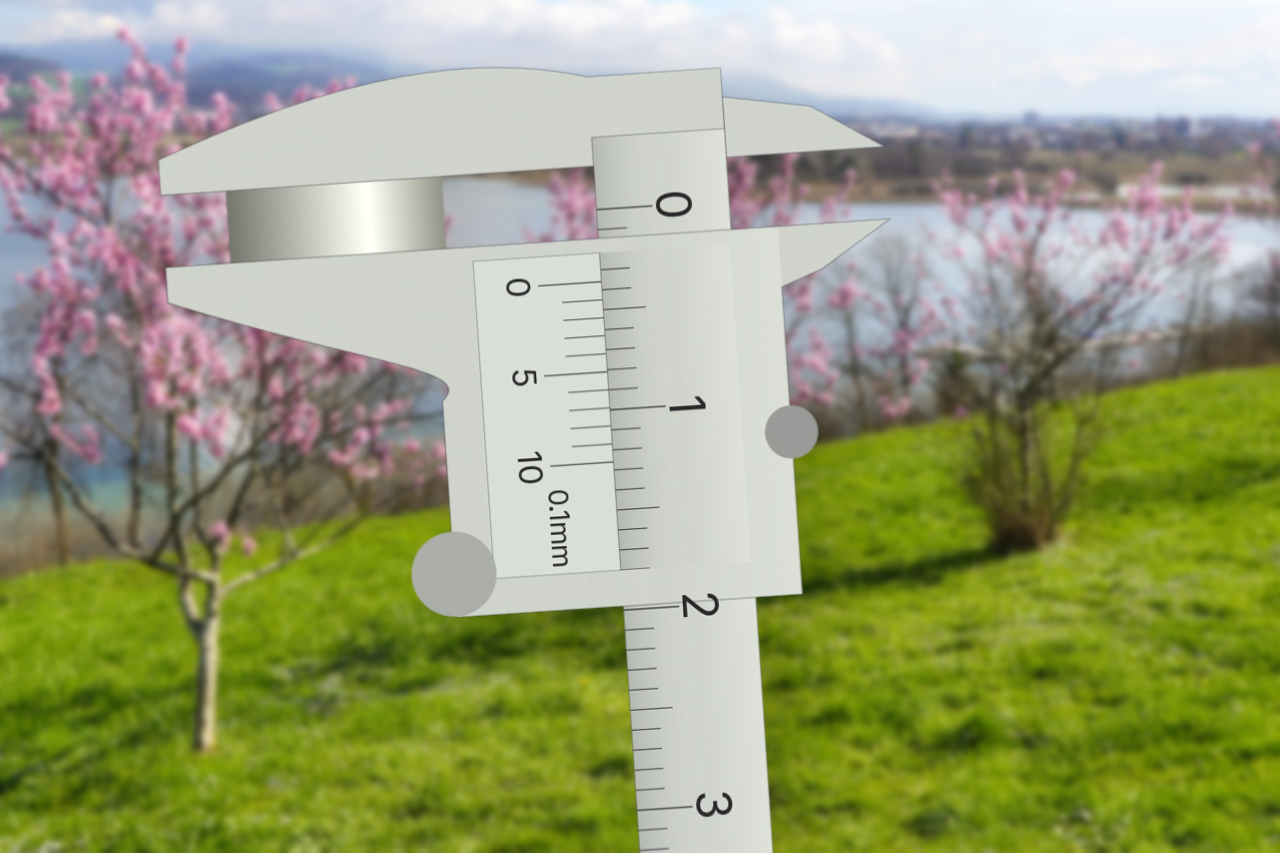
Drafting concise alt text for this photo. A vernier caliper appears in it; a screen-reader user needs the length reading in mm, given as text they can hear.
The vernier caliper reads 3.6 mm
